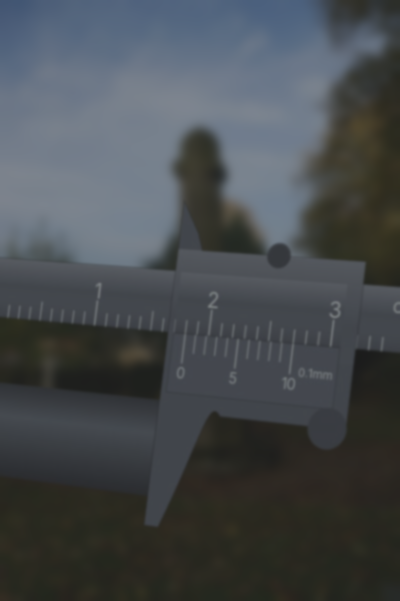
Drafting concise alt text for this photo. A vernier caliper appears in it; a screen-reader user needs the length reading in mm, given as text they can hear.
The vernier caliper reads 18.0 mm
